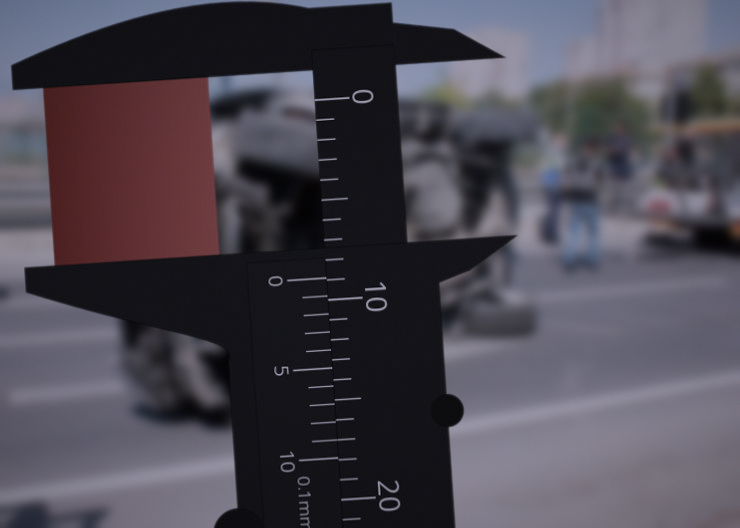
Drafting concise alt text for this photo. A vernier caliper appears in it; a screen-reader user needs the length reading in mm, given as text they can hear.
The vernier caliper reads 8.9 mm
